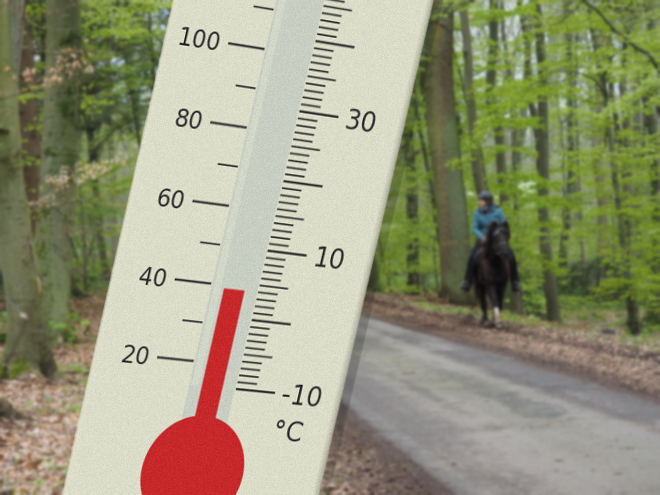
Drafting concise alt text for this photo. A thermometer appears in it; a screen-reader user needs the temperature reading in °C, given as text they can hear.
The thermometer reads 4 °C
